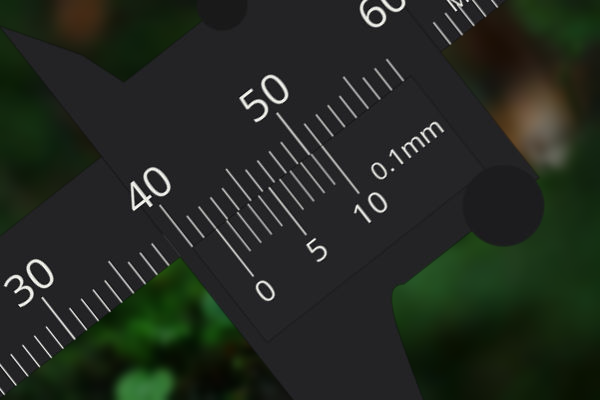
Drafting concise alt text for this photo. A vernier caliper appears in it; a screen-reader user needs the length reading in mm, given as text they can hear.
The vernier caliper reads 42.0 mm
